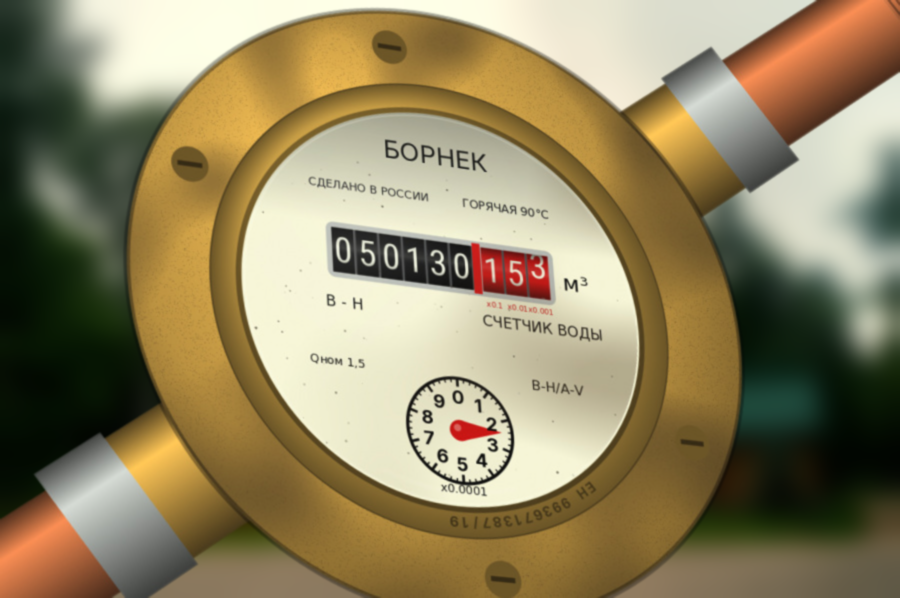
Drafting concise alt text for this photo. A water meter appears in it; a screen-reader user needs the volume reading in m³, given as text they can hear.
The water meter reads 50130.1532 m³
